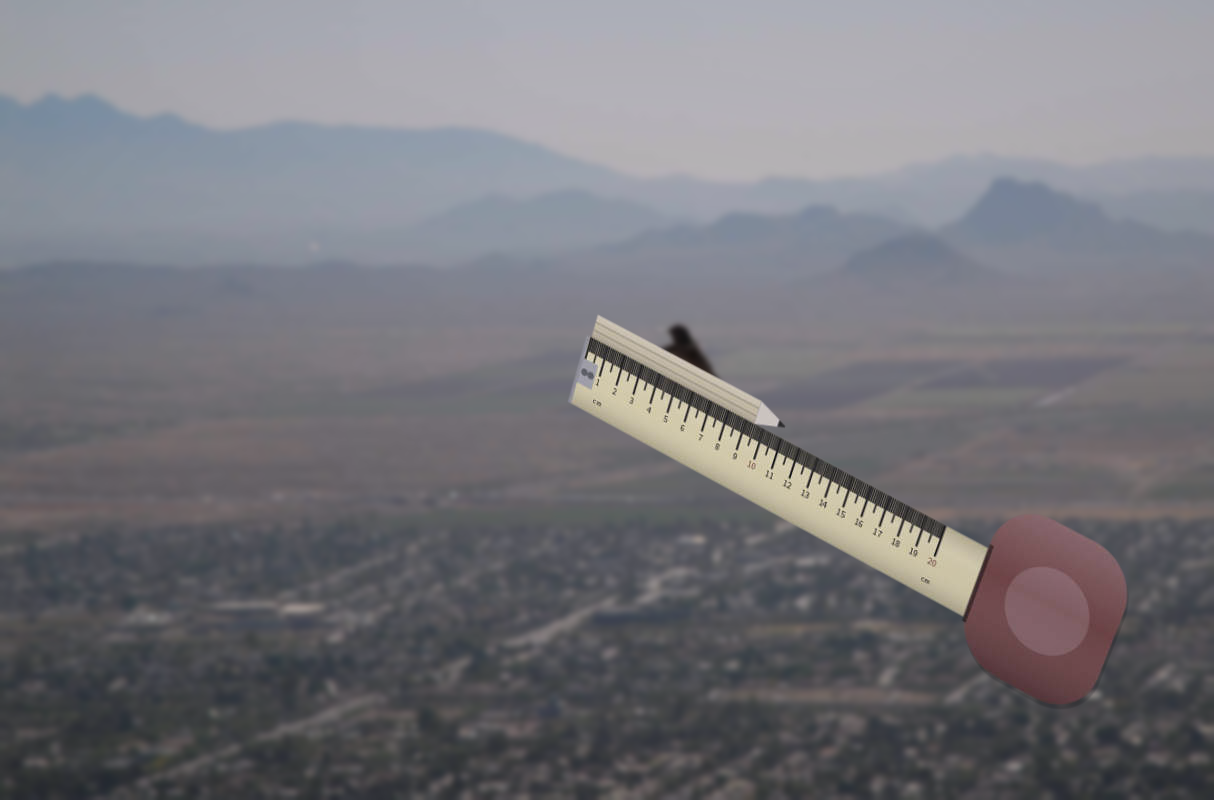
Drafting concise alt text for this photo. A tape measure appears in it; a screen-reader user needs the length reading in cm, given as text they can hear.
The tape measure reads 11 cm
